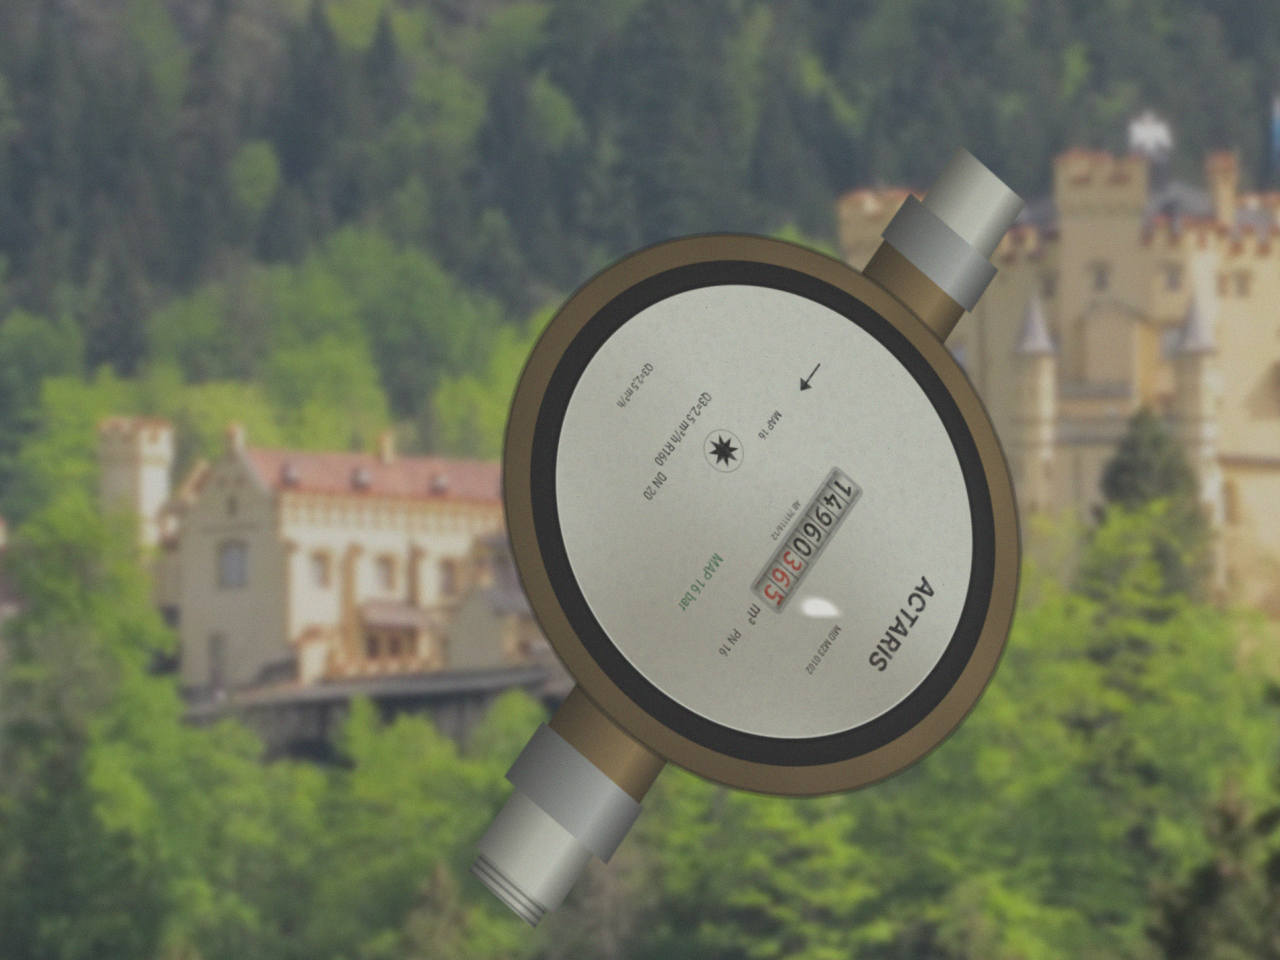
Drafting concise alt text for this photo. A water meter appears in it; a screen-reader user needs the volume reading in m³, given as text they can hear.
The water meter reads 14960.365 m³
